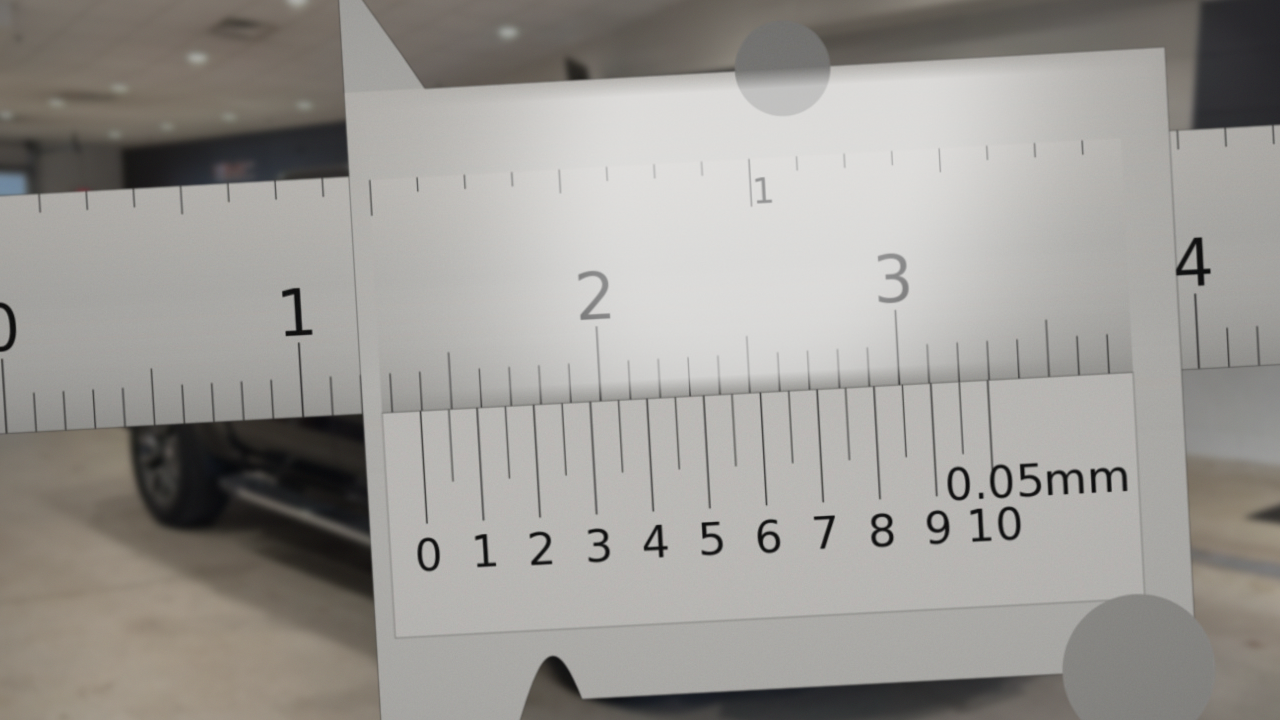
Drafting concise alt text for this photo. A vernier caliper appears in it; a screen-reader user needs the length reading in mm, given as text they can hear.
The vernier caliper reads 13.95 mm
